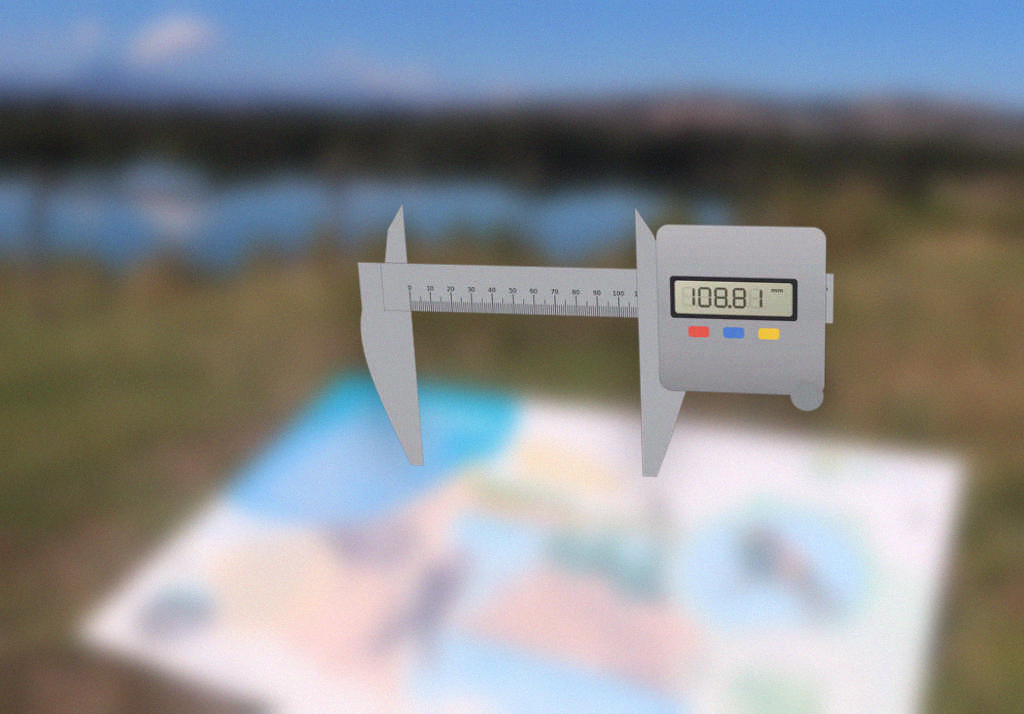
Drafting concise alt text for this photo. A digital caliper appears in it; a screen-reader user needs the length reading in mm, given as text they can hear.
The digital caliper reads 108.81 mm
